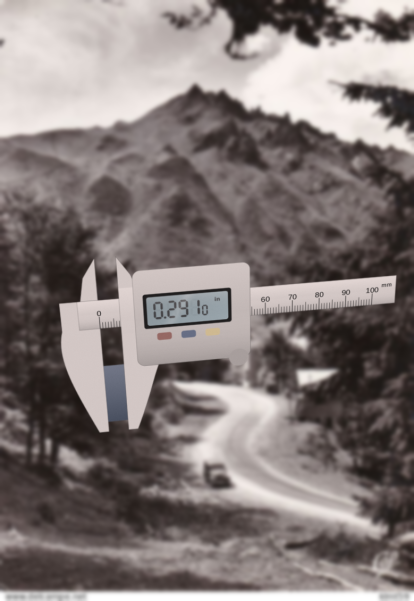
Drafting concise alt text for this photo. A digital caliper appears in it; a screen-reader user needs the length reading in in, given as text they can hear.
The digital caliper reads 0.2910 in
